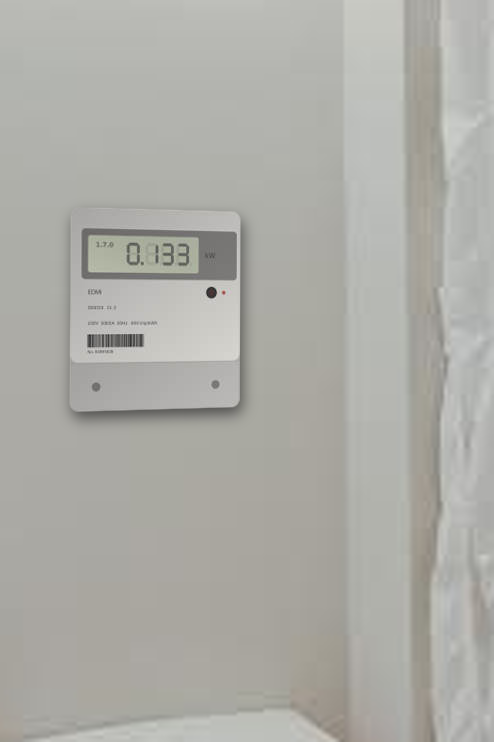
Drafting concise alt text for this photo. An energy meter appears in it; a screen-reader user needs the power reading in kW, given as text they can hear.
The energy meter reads 0.133 kW
